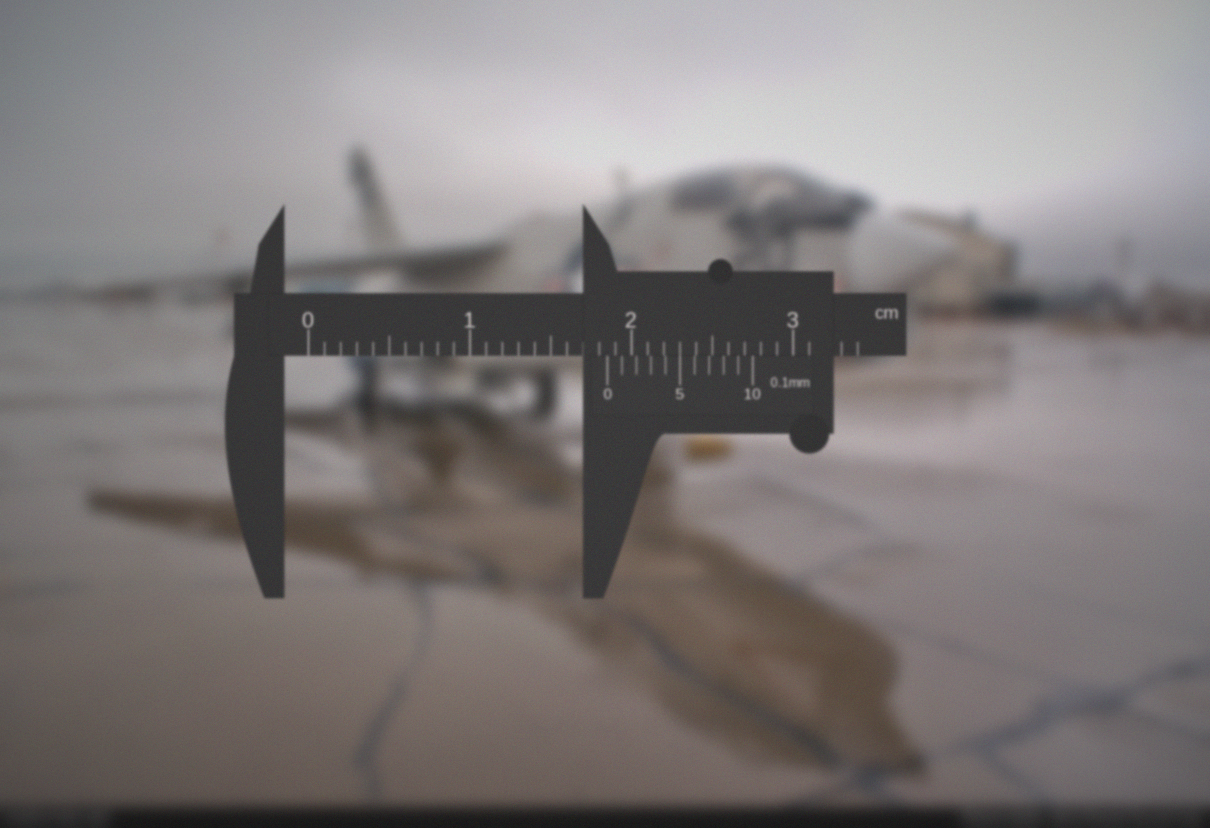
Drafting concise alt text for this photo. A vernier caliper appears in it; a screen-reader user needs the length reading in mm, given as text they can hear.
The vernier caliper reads 18.5 mm
